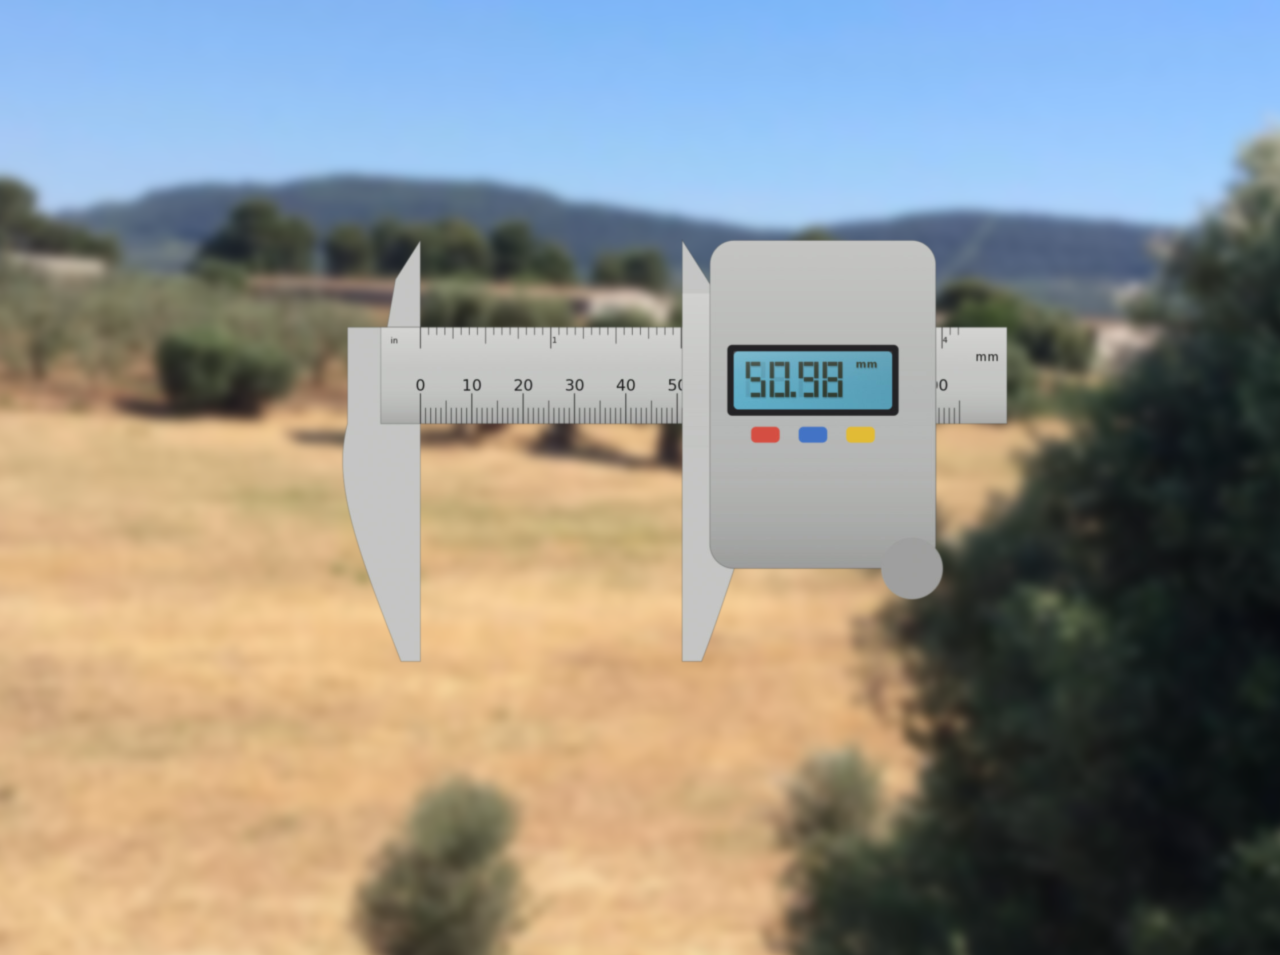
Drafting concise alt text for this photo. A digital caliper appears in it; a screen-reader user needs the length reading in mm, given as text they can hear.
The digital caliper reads 50.98 mm
